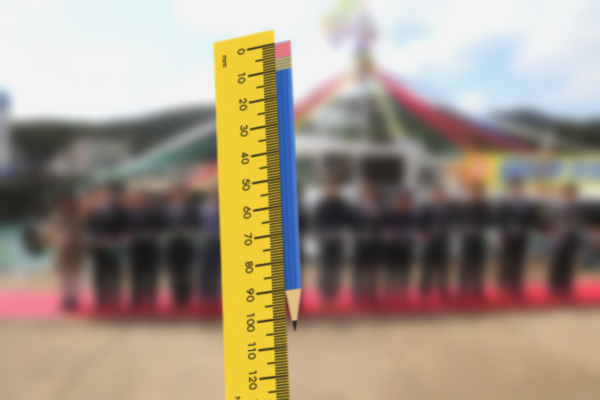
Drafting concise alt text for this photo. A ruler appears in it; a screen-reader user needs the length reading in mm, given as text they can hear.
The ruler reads 105 mm
